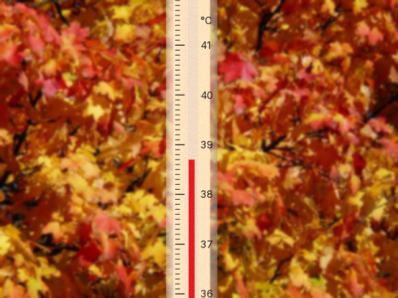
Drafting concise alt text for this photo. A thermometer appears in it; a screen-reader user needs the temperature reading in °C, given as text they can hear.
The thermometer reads 38.7 °C
